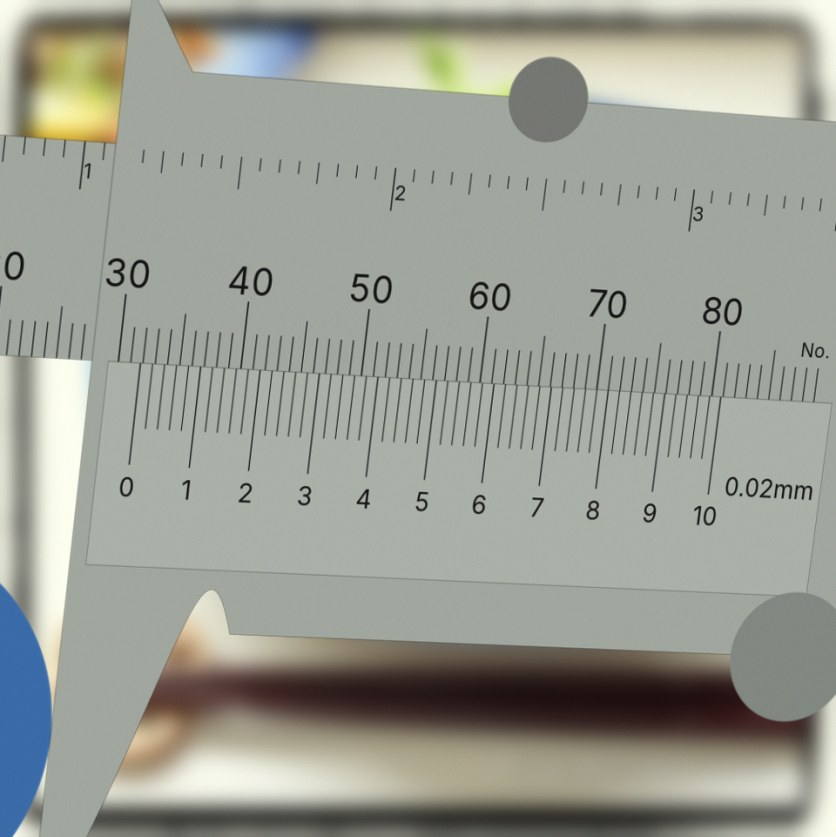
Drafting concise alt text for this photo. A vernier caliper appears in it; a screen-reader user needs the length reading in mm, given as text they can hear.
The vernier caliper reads 31.8 mm
